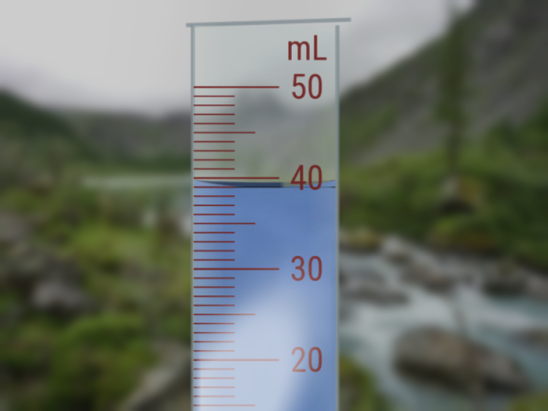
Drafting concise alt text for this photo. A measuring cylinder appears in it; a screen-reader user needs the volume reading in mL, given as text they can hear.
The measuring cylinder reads 39 mL
